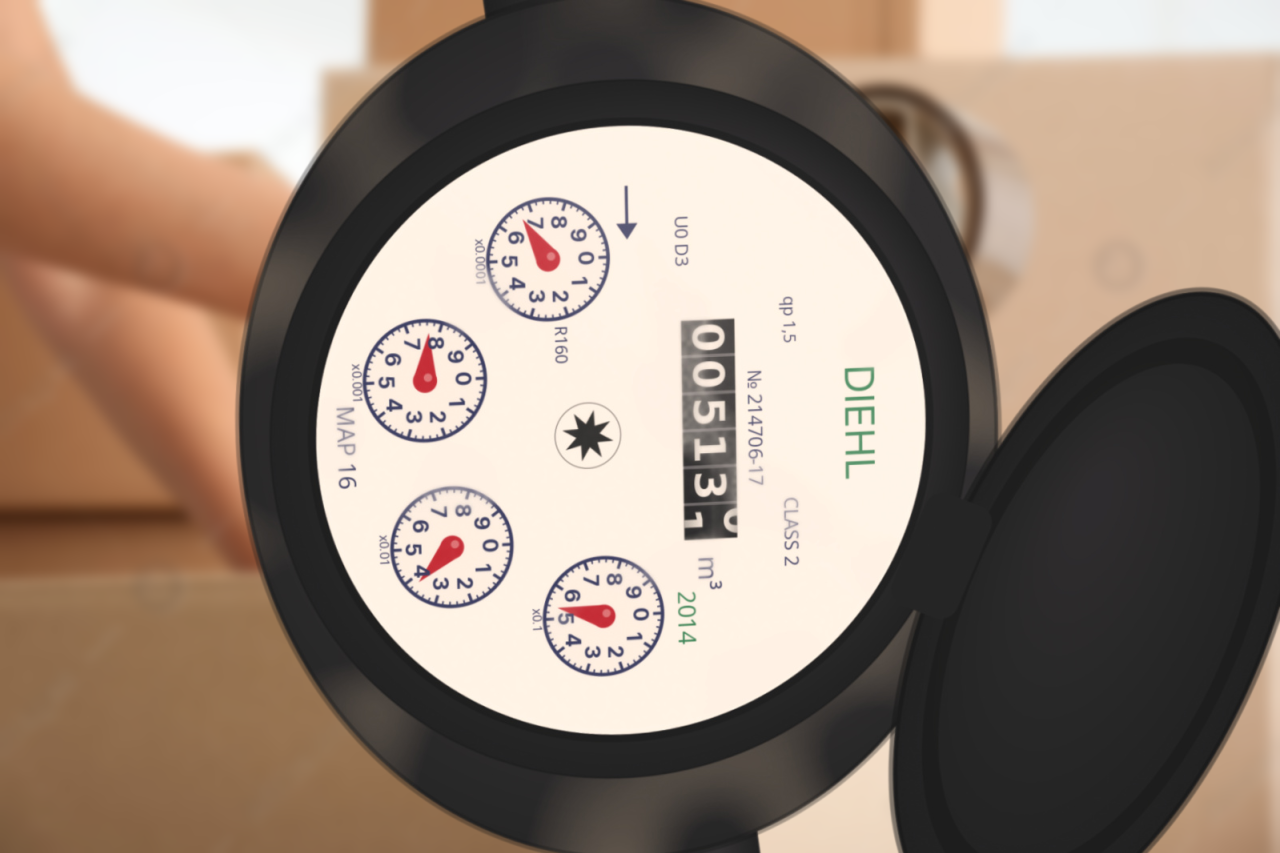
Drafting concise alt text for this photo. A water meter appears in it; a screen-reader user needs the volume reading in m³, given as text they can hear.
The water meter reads 5130.5376 m³
